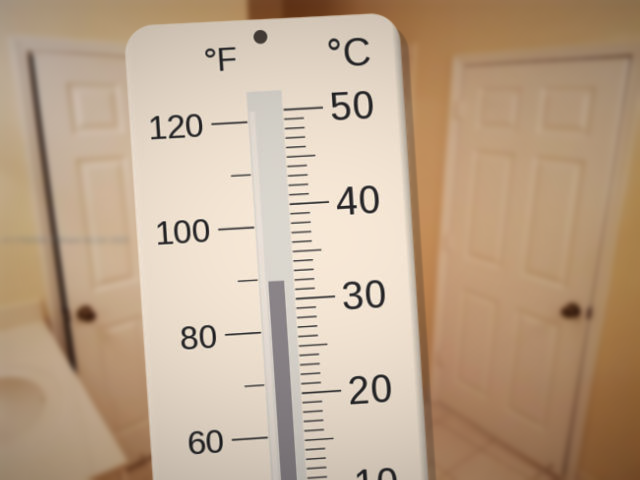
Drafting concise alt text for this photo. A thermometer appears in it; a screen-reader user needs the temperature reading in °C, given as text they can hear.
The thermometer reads 32 °C
